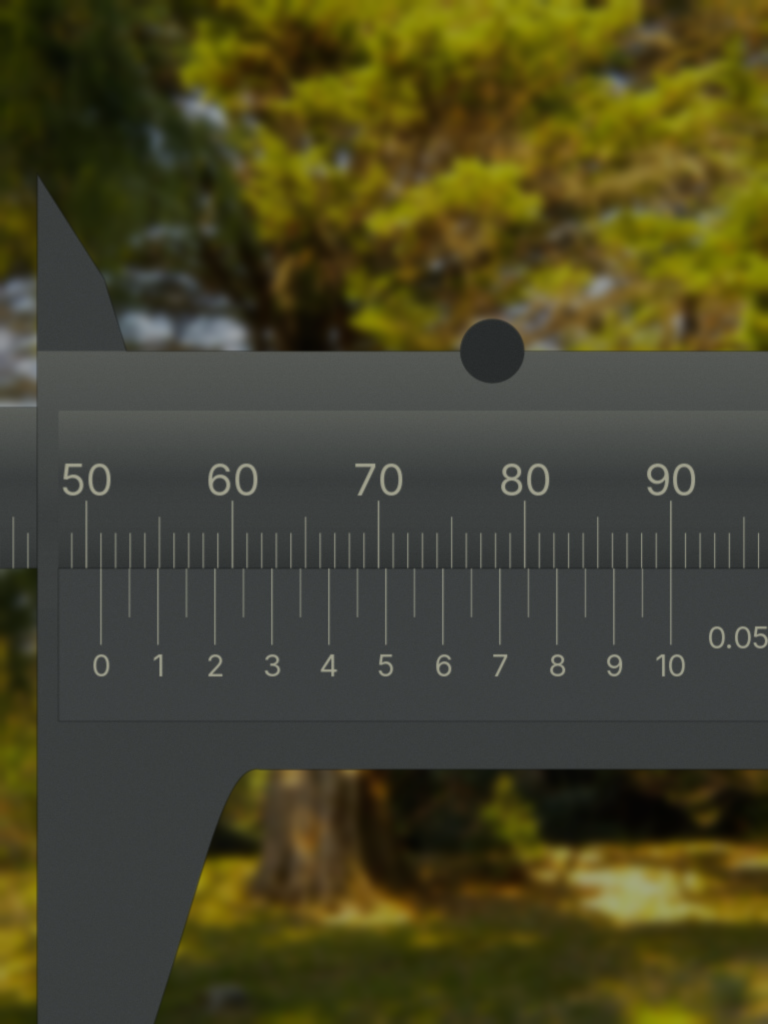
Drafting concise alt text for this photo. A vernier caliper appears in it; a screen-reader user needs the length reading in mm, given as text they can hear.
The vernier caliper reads 51.0 mm
